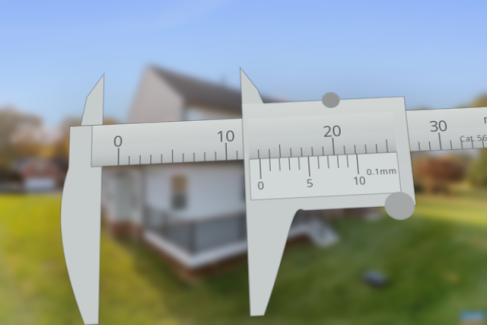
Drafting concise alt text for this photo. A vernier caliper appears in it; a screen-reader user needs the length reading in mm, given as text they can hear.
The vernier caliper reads 13.1 mm
